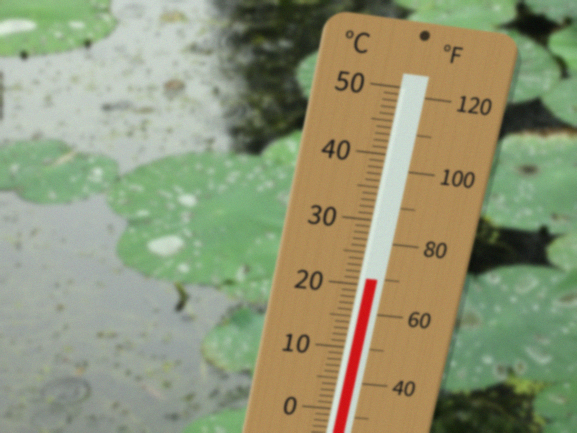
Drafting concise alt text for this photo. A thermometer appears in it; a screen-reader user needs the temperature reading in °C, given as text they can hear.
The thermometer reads 21 °C
